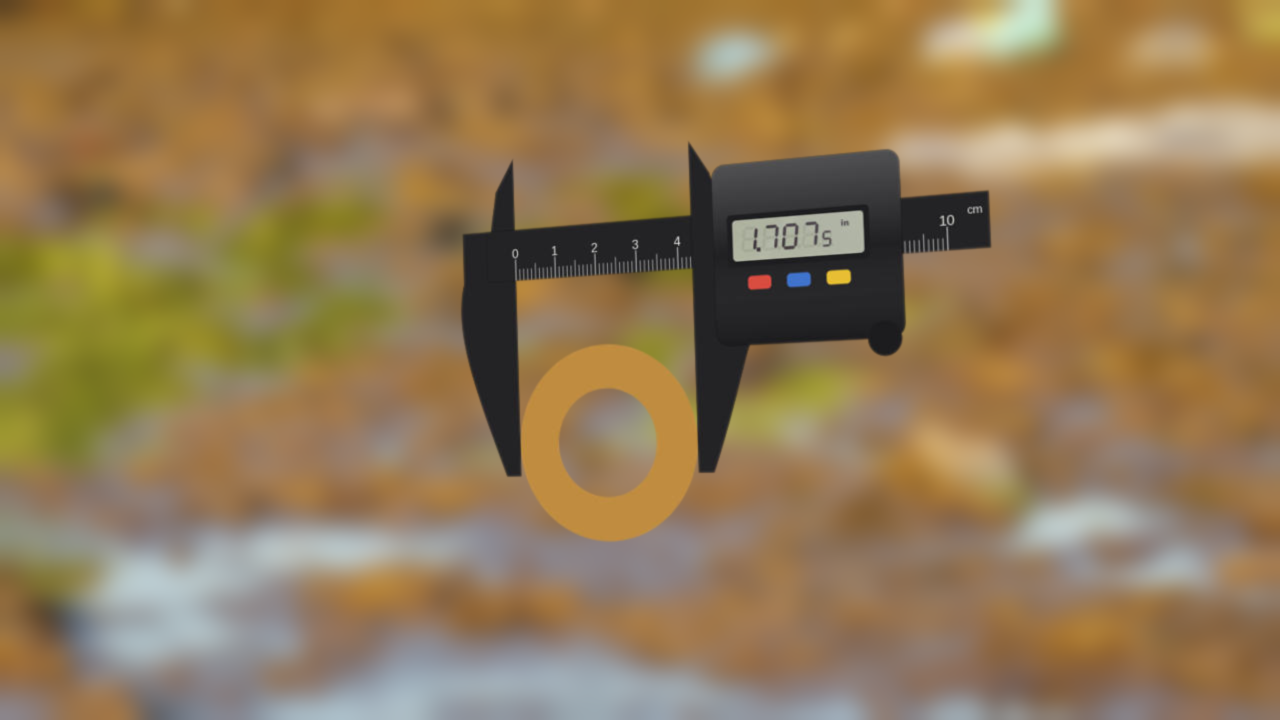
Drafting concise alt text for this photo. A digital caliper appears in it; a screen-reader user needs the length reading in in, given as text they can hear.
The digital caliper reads 1.7075 in
